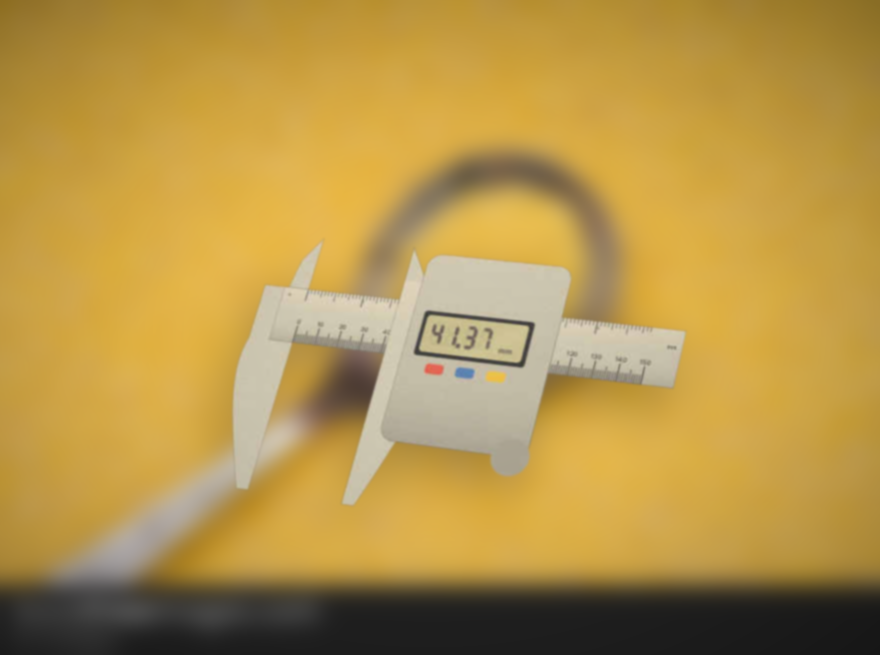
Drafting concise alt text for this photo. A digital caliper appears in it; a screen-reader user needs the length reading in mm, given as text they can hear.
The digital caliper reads 41.37 mm
